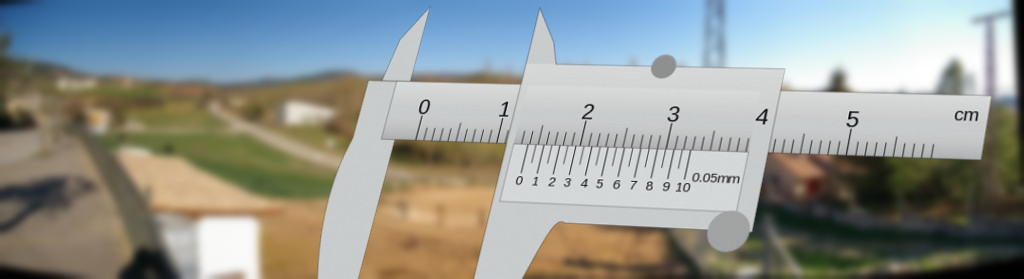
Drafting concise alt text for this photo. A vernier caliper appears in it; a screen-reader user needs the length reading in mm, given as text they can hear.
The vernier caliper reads 13.8 mm
